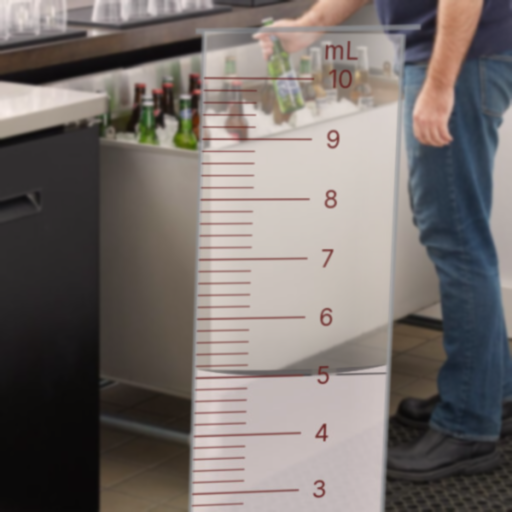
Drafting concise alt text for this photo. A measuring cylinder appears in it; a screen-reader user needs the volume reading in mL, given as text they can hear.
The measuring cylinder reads 5 mL
